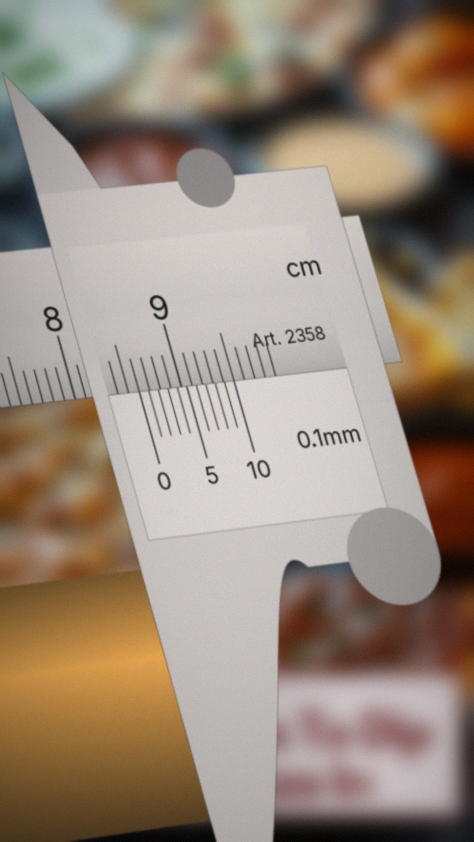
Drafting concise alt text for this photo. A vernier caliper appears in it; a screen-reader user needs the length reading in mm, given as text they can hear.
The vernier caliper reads 86.0 mm
